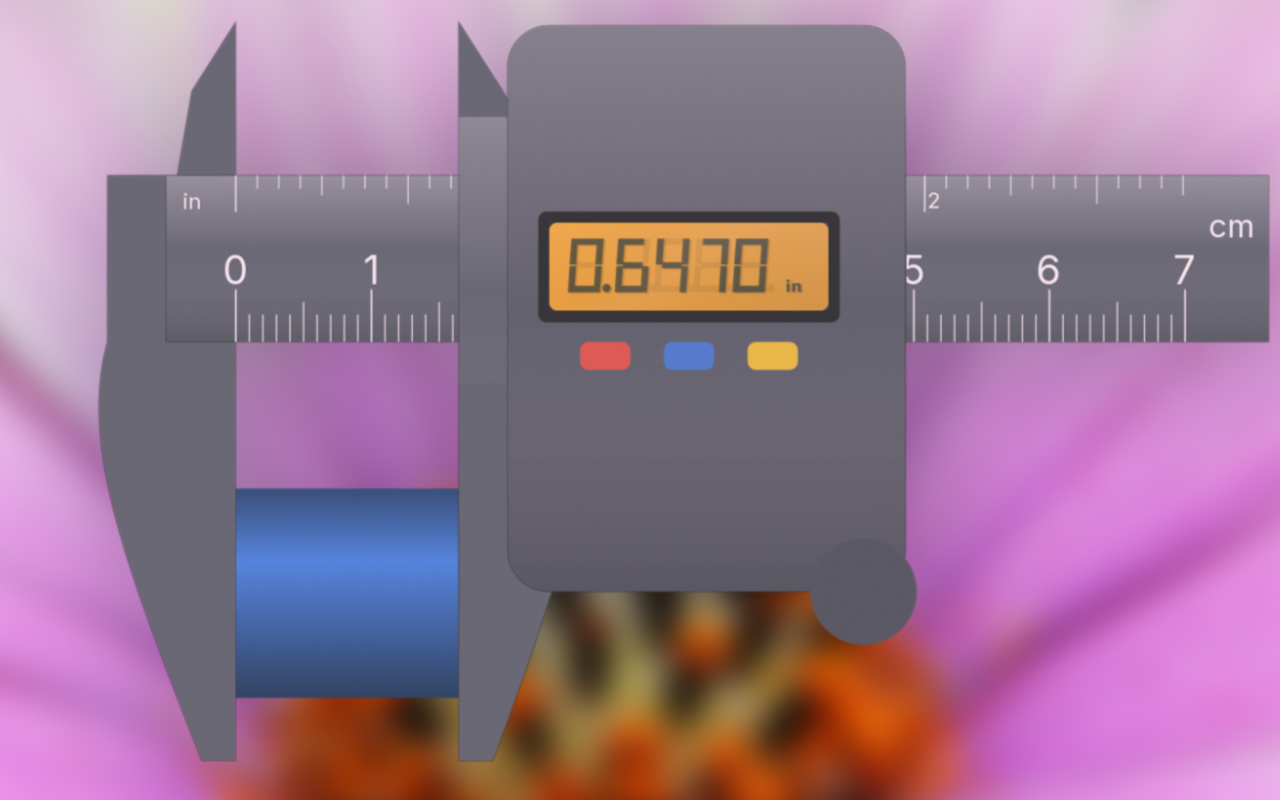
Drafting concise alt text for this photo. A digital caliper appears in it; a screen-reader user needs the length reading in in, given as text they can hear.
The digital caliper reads 0.6470 in
